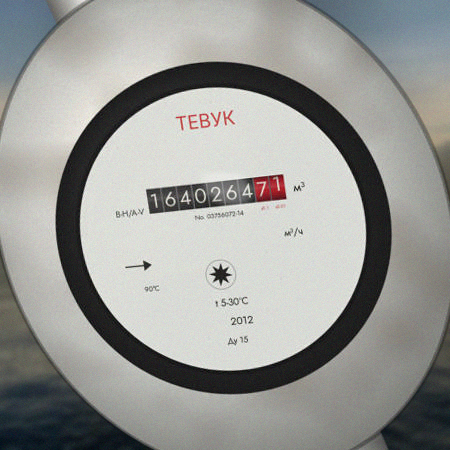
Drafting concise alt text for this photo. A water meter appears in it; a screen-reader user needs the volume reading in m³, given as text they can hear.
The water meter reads 1640264.71 m³
